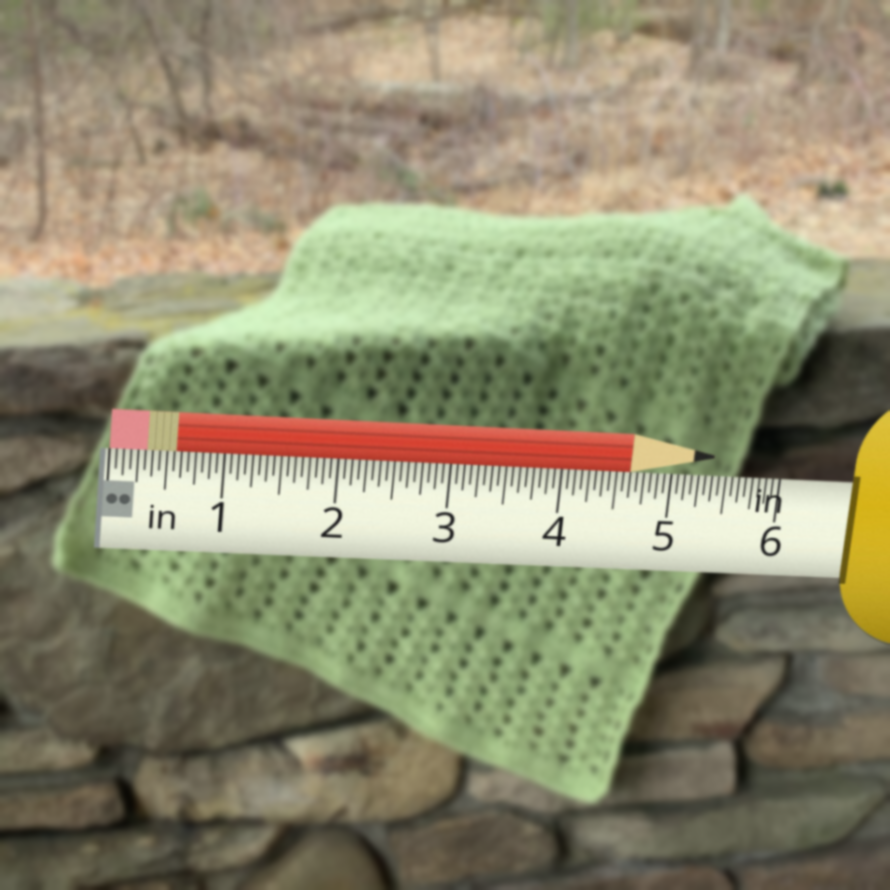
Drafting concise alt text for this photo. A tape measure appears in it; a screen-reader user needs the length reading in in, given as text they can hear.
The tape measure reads 5.375 in
